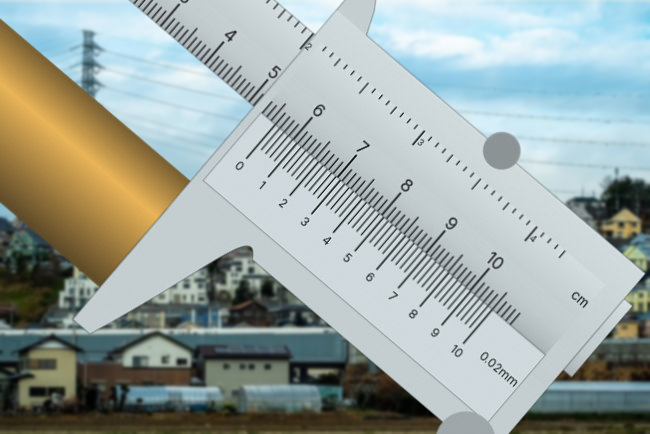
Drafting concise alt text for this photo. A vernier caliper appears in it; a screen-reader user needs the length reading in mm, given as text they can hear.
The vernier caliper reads 56.0 mm
